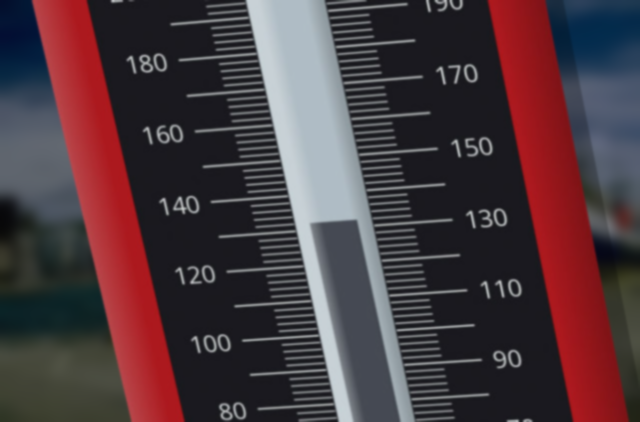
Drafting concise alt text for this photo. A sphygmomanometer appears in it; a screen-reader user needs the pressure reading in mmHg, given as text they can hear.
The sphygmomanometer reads 132 mmHg
